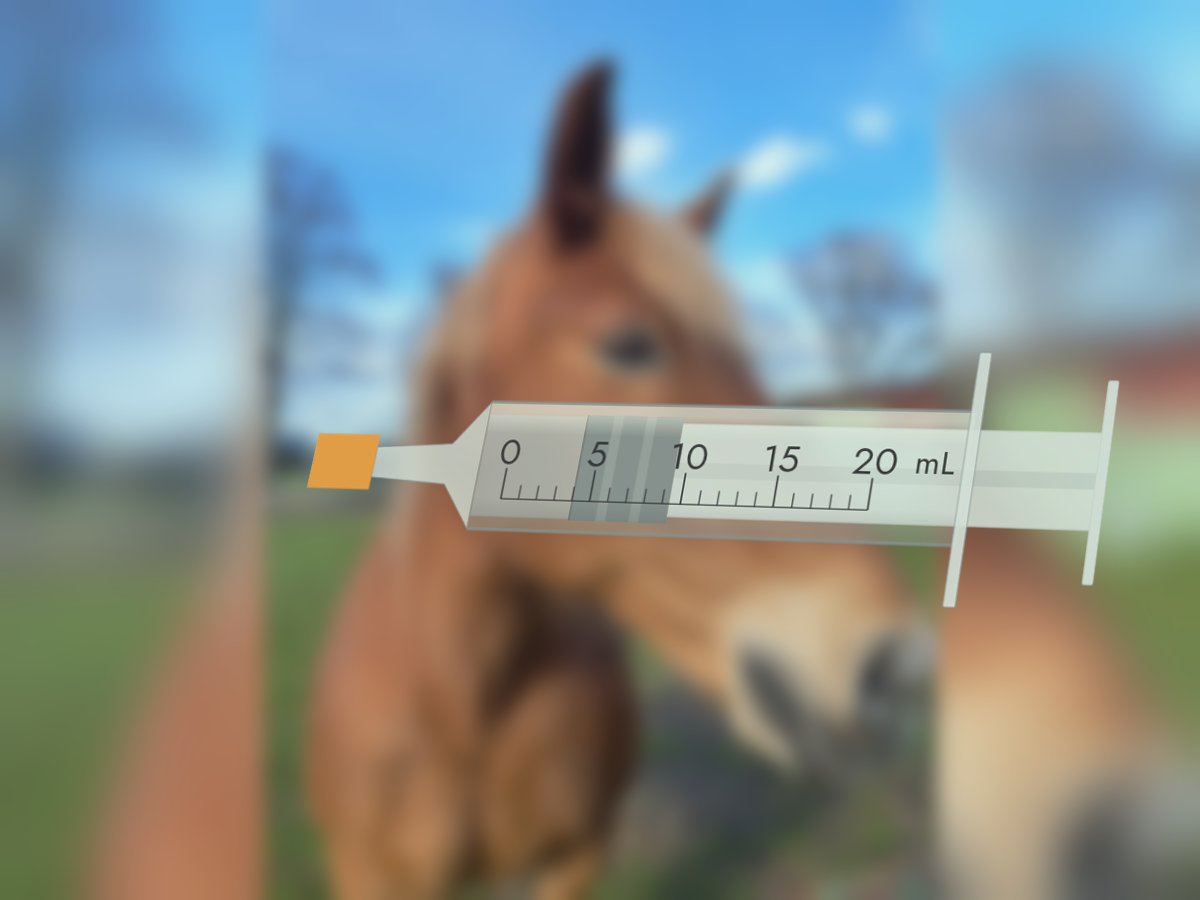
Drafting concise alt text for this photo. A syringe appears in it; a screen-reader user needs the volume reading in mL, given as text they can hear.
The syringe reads 4 mL
